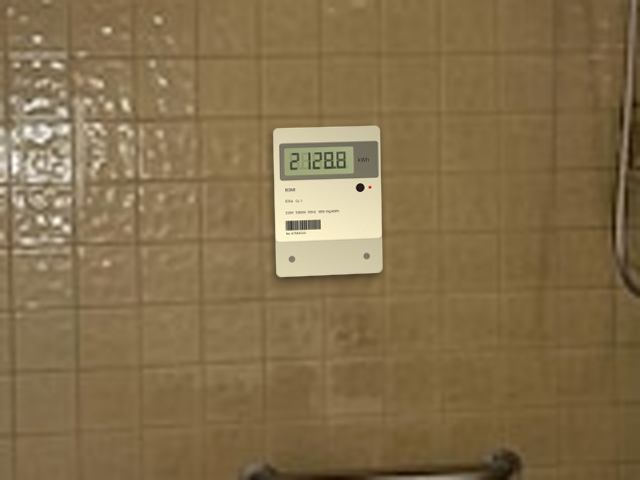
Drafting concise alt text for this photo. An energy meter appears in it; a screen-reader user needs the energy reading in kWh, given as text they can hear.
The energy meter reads 2128.8 kWh
